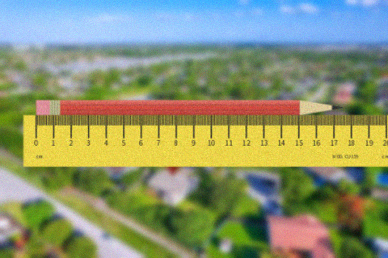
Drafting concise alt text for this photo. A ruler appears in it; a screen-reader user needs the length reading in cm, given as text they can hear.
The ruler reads 17.5 cm
